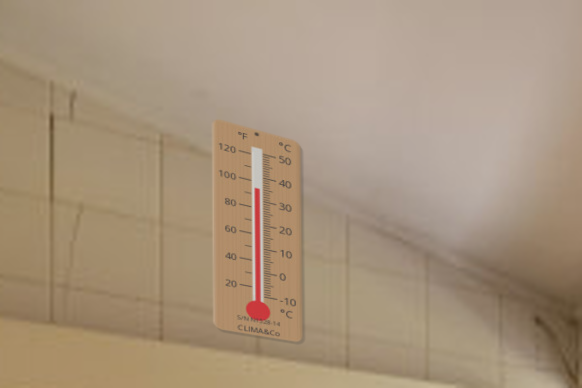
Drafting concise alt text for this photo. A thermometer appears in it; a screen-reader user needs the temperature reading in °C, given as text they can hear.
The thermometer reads 35 °C
